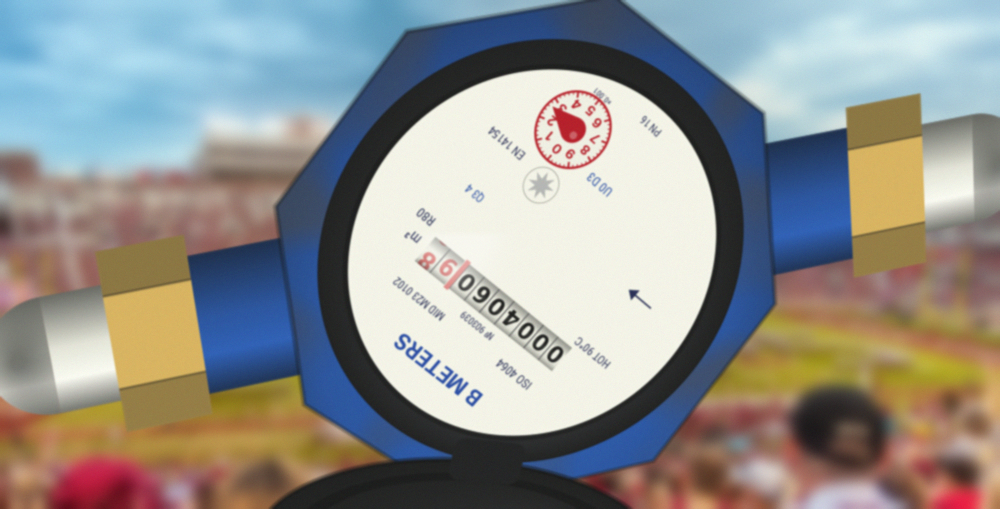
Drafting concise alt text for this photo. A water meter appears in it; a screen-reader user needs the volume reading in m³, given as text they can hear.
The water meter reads 4060.982 m³
